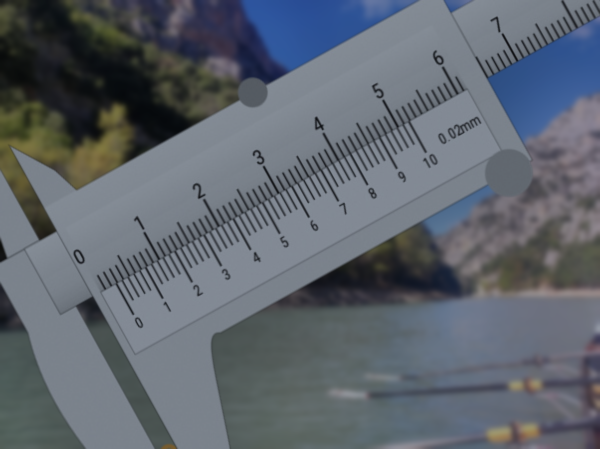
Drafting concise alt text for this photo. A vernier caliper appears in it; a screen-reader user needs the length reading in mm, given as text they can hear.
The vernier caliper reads 2.8 mm
